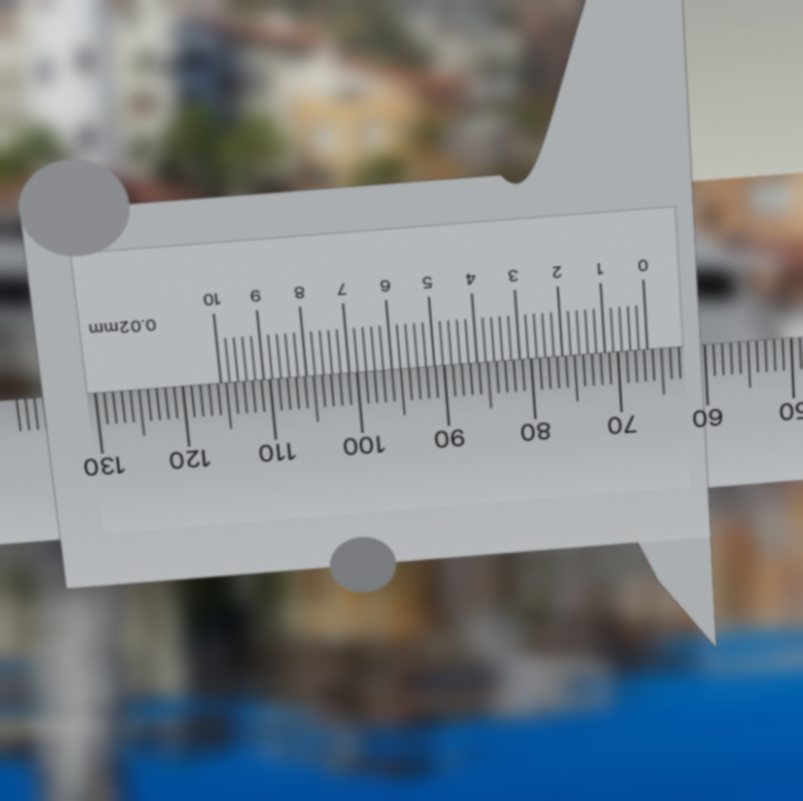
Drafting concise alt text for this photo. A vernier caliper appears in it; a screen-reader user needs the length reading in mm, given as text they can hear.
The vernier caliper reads 66.6 mm
